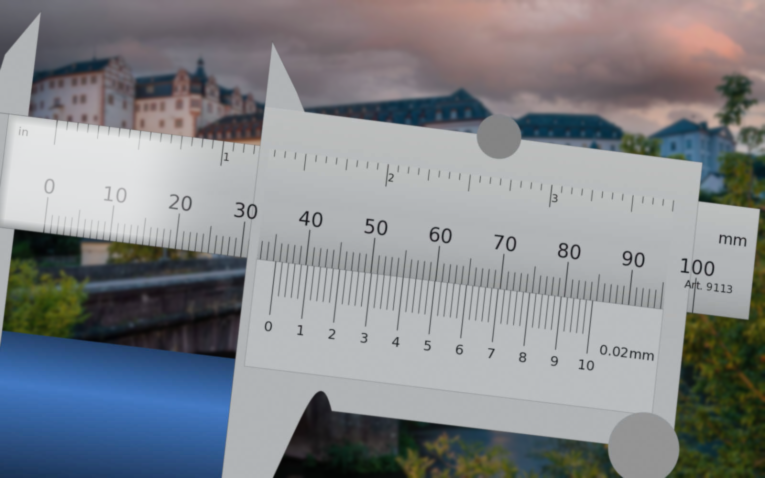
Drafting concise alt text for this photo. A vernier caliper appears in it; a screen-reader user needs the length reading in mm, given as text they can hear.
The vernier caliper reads 35.4 mm
